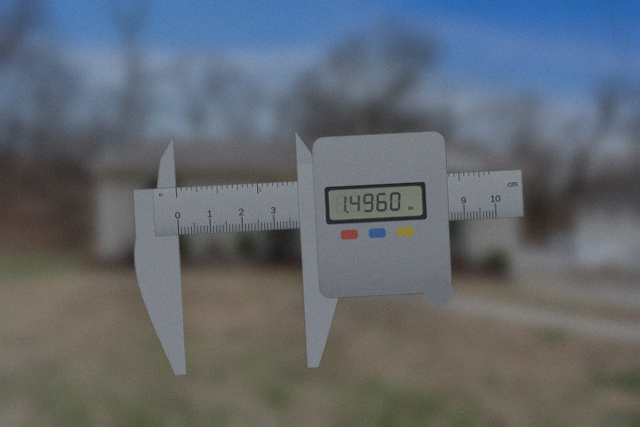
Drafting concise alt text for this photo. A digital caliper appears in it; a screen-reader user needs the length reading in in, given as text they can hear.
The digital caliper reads 1.4960 in
